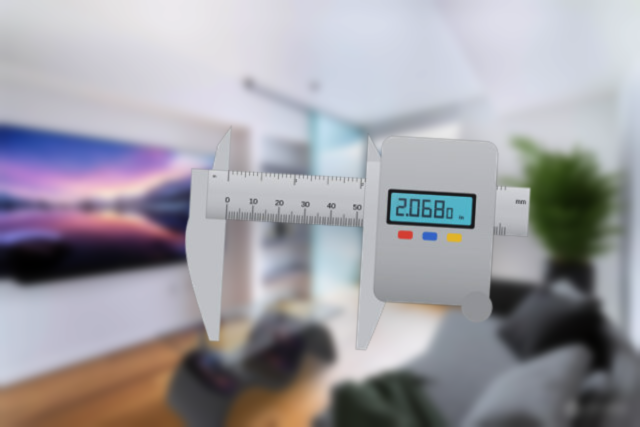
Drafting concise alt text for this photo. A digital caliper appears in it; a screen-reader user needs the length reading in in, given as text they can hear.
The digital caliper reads 2.0680 in
